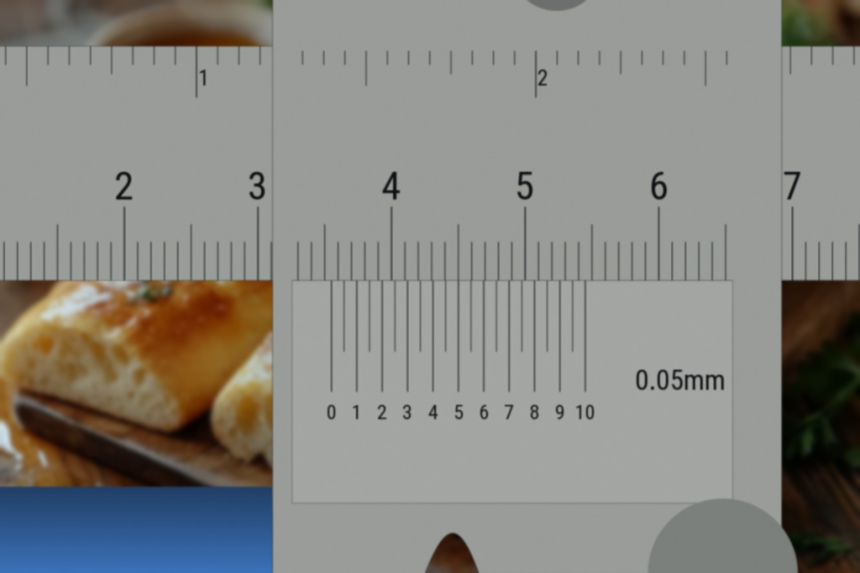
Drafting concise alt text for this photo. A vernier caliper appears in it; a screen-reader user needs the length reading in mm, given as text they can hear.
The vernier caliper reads 35.5 mm
